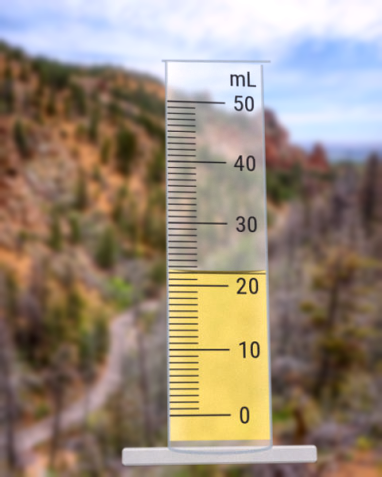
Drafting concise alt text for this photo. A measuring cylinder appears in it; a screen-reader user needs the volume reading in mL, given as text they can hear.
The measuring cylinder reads 22 mL
